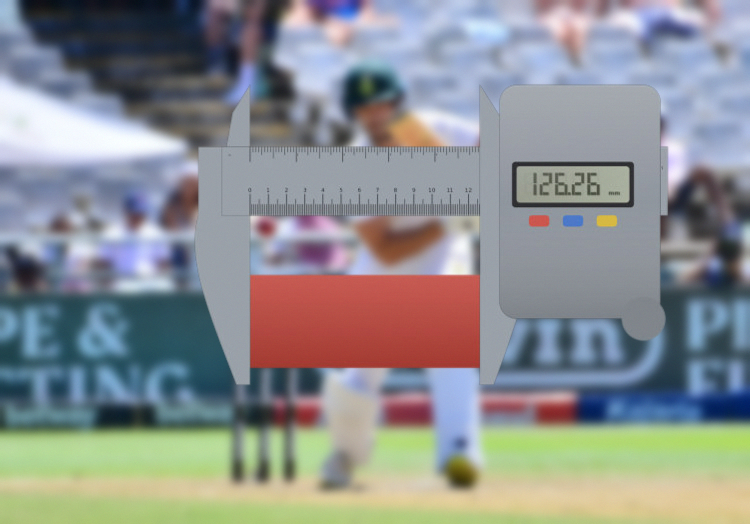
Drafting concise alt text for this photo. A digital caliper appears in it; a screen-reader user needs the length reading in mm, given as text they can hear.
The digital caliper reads 126.26 mm
